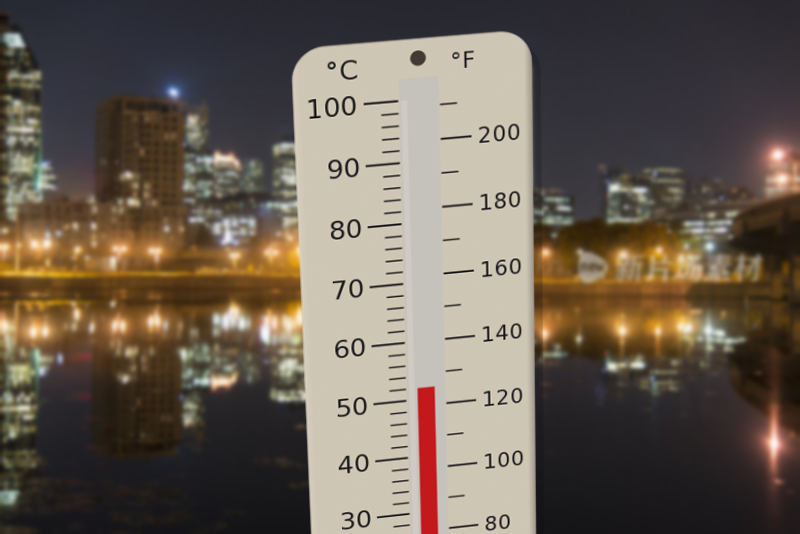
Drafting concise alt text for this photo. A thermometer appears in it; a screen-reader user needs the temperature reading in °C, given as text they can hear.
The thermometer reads 52 °C
